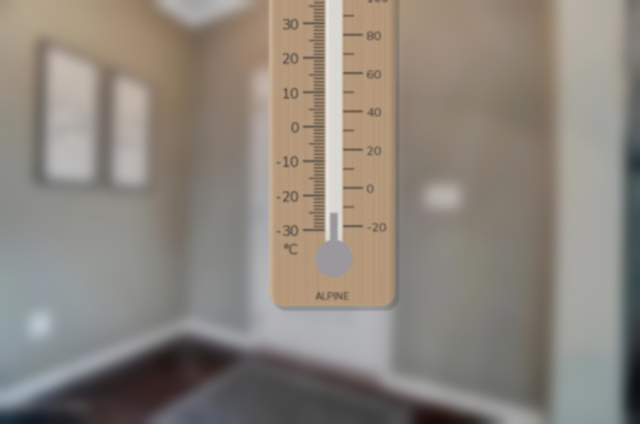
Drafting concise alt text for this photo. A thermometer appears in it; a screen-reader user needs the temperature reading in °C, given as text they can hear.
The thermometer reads -25 °C
